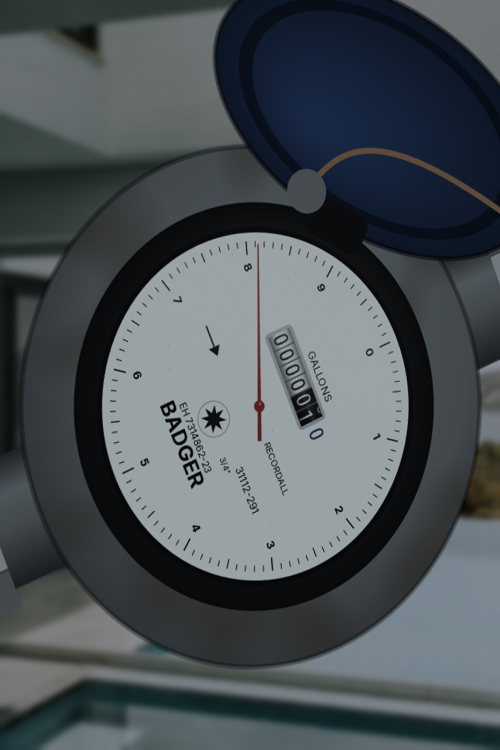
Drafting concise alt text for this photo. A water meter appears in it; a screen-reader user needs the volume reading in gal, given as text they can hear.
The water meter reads 8.1 gal
